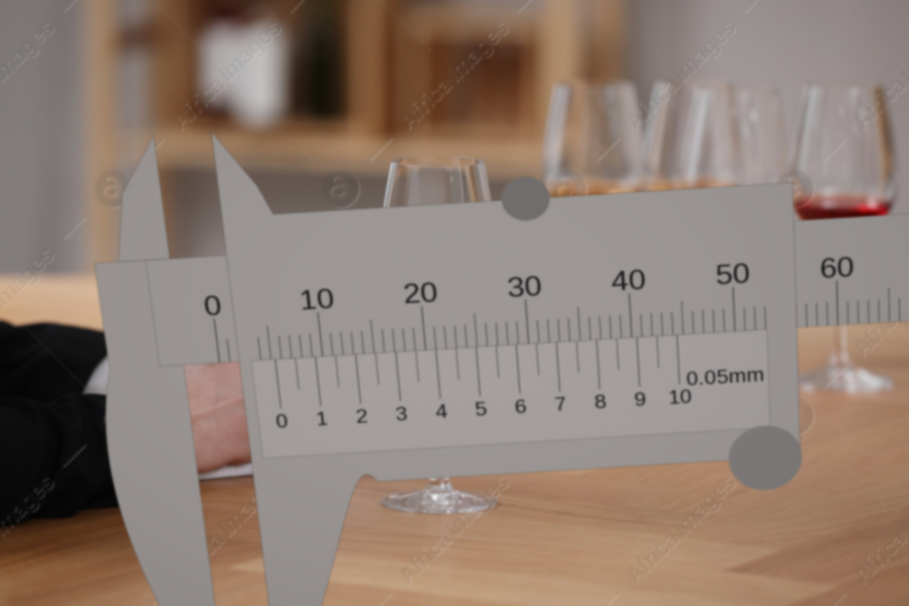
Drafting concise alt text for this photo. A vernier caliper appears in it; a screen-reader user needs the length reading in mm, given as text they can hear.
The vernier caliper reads 5.4 mm
